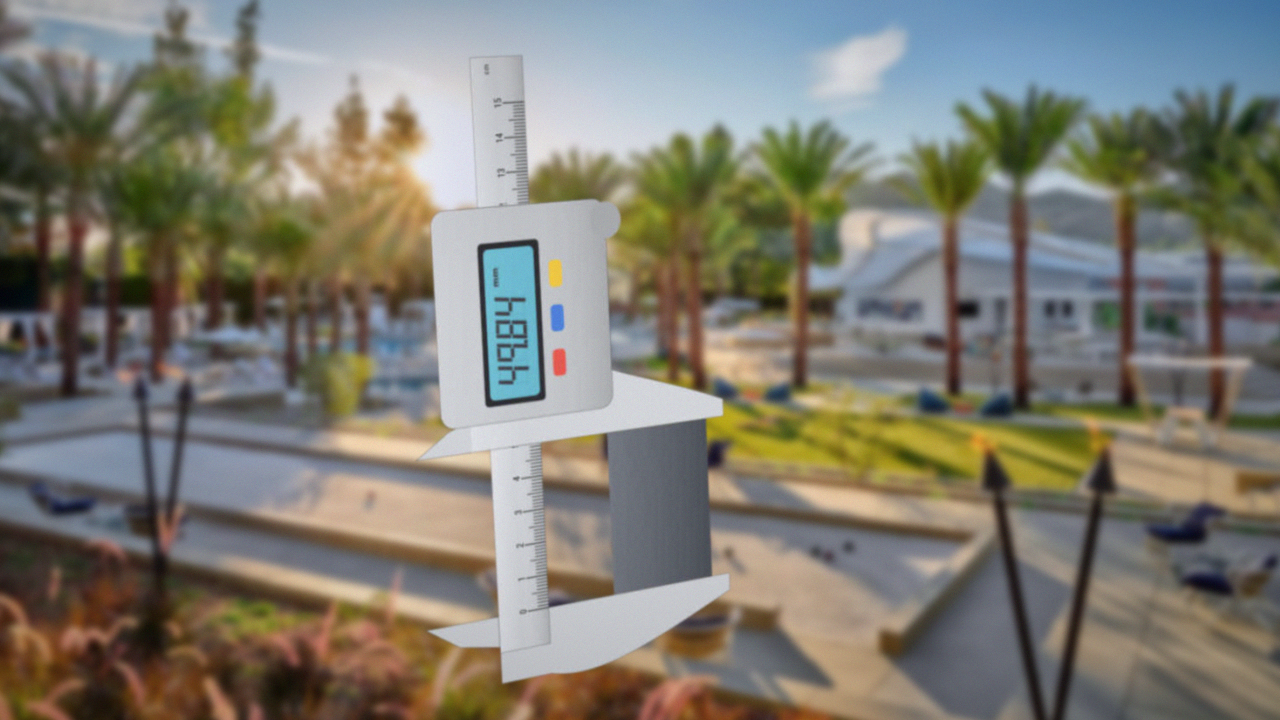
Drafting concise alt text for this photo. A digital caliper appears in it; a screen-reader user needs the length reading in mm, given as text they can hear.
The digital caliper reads 49.84 mm
